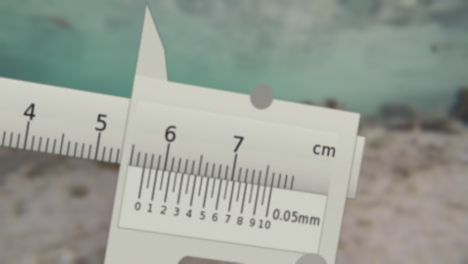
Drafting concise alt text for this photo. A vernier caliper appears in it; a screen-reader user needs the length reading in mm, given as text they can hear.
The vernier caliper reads 57.0 mm
